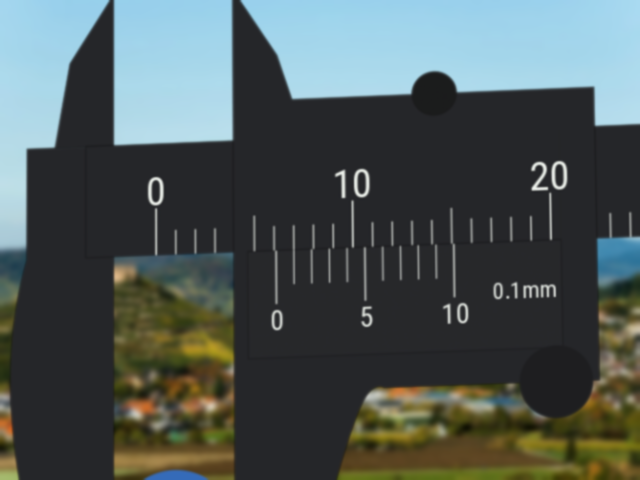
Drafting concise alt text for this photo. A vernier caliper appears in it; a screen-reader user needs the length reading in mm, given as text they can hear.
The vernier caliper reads 6.1 mm
